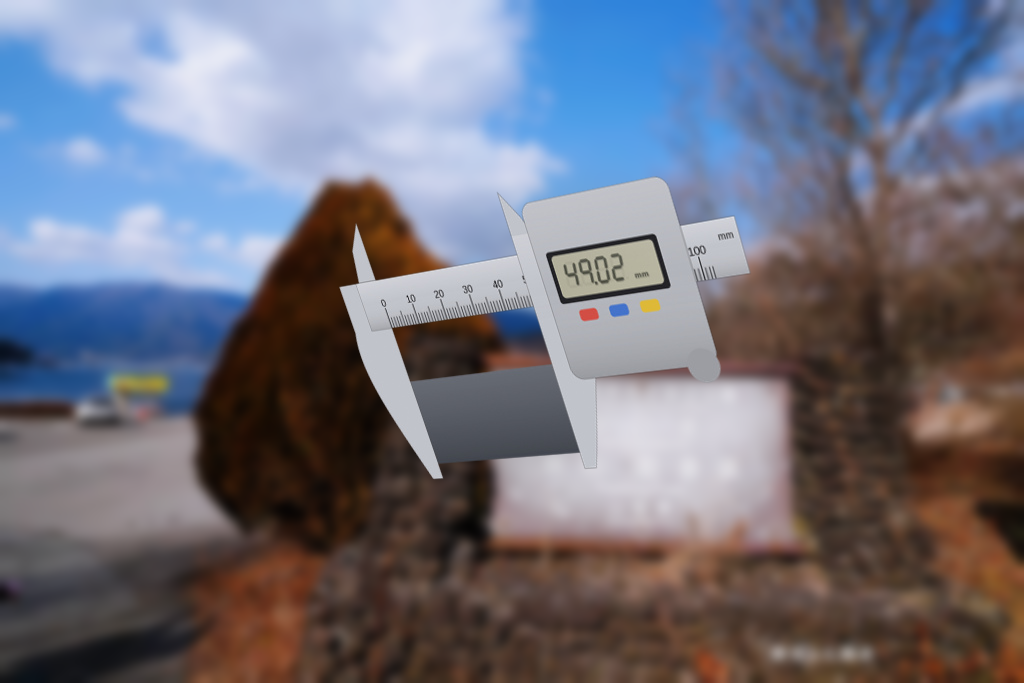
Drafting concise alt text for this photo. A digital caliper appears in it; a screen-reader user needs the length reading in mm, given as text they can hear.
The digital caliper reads 49.02 mm
